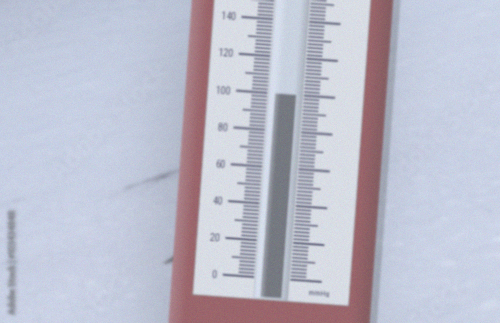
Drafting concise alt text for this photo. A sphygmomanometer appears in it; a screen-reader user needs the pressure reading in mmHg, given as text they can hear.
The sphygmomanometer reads 100 mmHg
